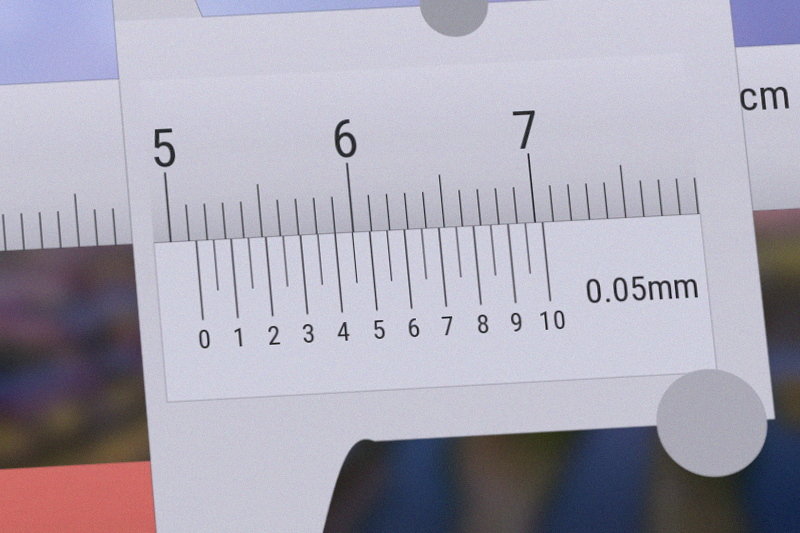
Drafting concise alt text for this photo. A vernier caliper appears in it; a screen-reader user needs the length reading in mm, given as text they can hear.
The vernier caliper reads 51.4 mm
